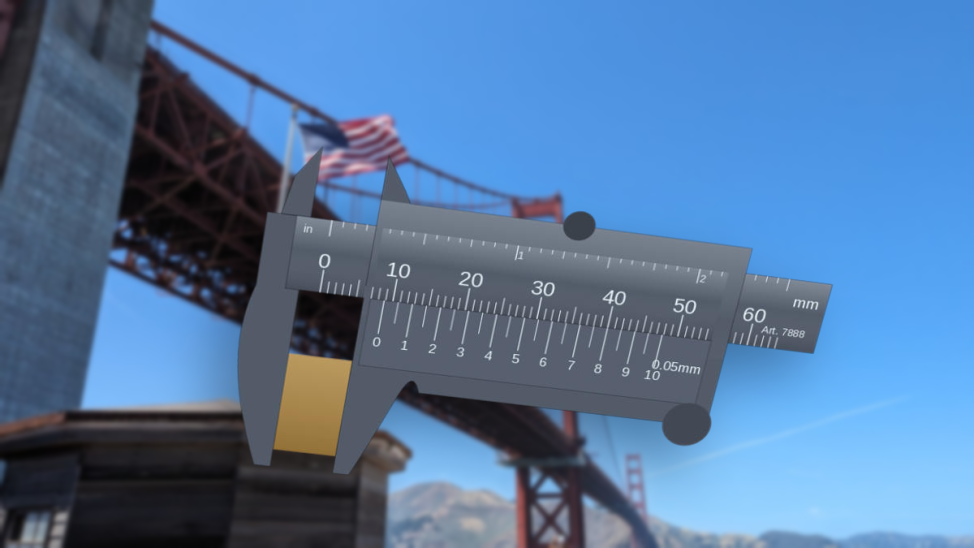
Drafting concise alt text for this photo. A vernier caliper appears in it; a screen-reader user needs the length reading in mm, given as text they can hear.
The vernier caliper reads 8.8 mm
